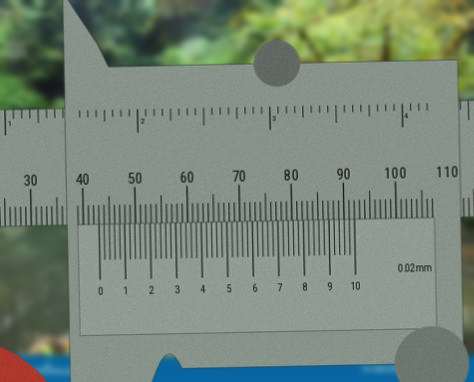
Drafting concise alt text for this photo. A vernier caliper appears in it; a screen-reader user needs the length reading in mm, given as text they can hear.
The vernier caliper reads 43.0 mm
